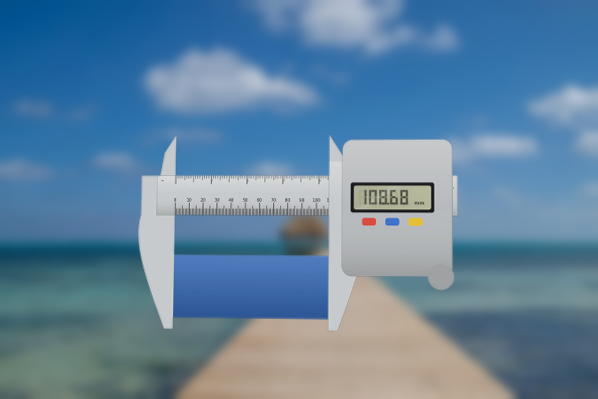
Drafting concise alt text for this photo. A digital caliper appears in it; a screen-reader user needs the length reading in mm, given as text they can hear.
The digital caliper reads 108.68 mm
